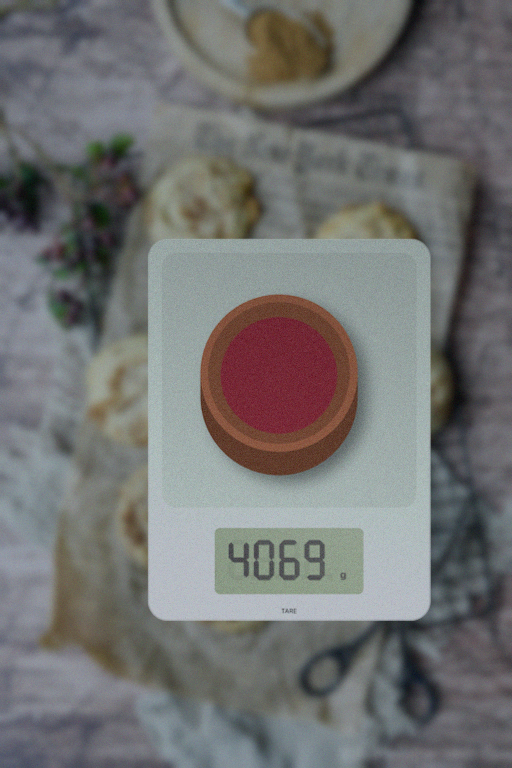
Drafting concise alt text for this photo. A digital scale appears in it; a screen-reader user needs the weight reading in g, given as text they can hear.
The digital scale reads 4069 g
